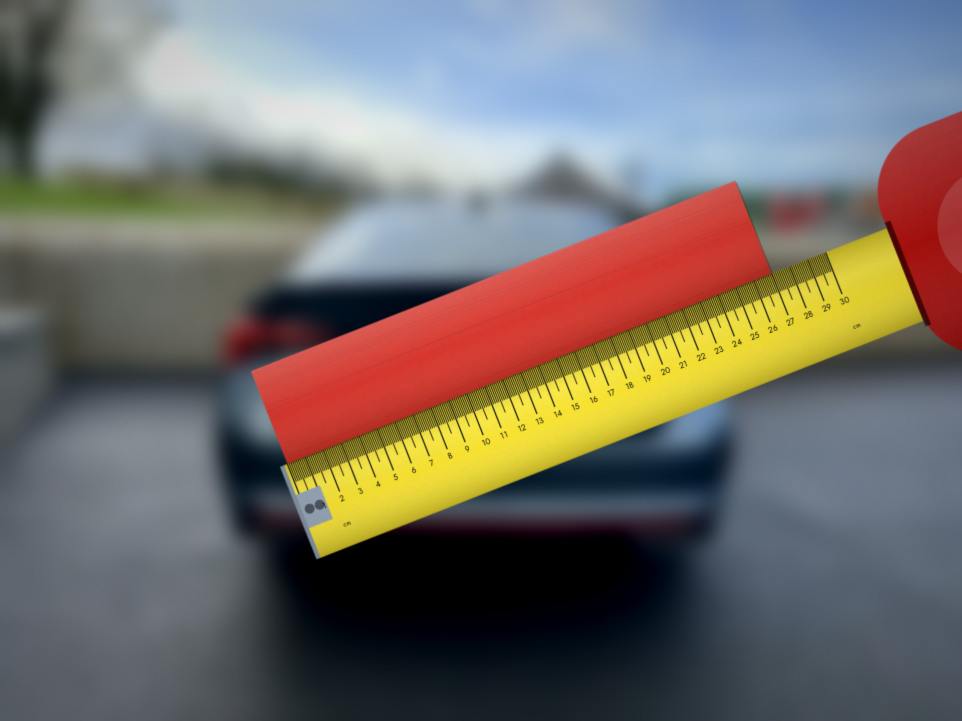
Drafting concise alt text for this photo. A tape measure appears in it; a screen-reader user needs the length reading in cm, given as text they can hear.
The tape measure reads 27 cm
